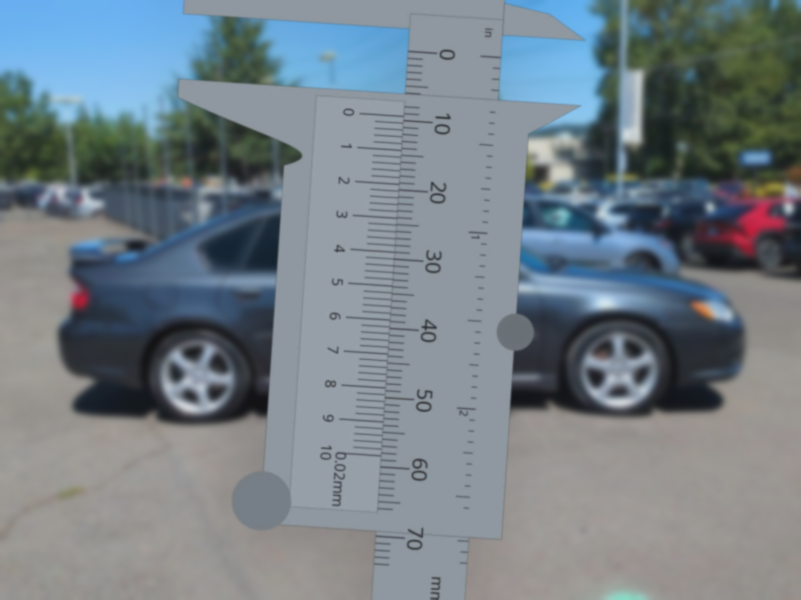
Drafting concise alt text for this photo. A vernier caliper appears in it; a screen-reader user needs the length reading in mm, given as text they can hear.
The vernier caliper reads 9.4 mm
